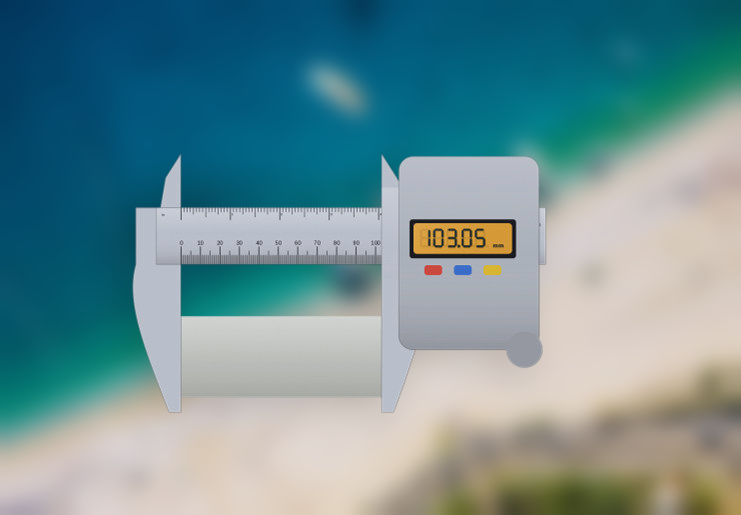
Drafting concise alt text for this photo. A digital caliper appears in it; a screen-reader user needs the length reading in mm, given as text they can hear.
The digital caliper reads 103.05 mm
